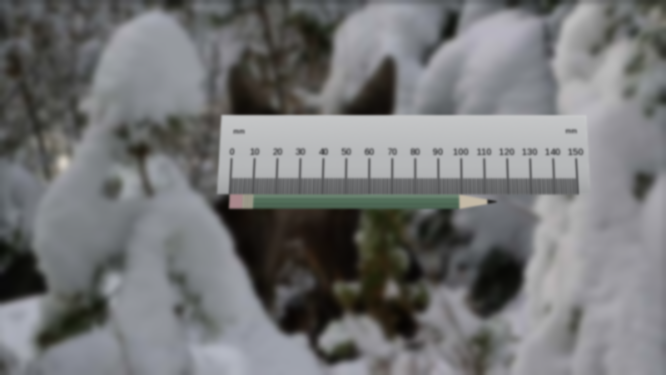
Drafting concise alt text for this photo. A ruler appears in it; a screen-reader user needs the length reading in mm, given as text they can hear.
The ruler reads 115 mm
